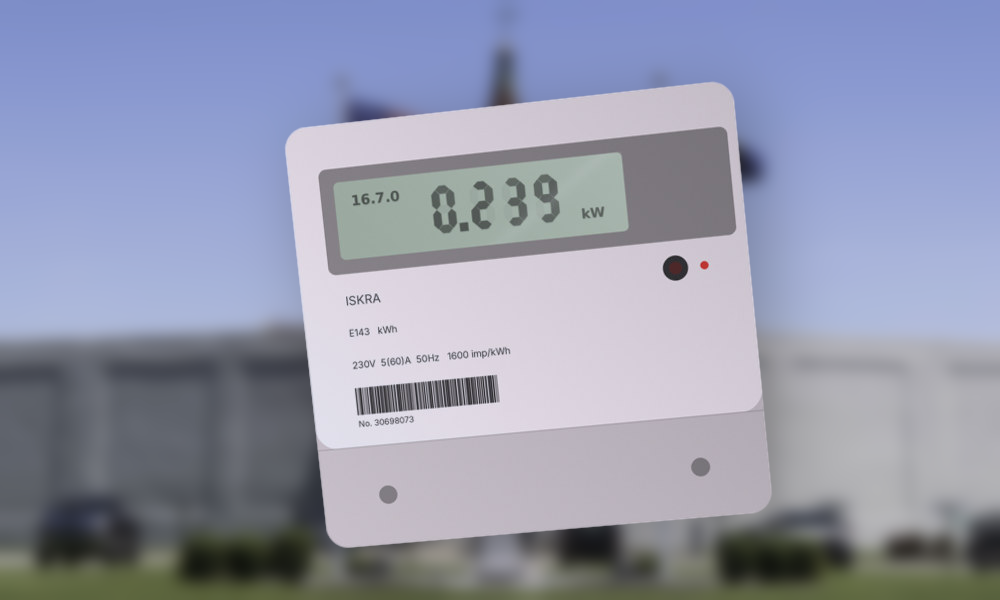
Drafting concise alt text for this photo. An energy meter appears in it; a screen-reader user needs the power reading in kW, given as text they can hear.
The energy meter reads 0.239 kW
